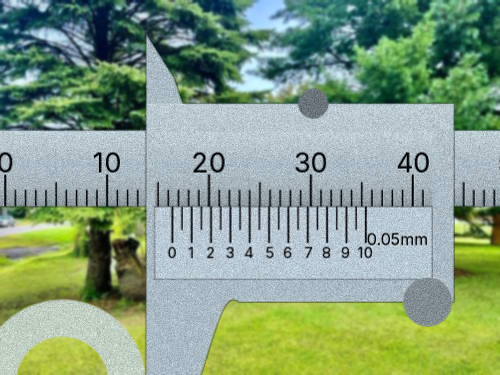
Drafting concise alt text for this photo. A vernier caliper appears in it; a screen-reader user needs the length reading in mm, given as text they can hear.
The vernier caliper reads 16.4 mm
